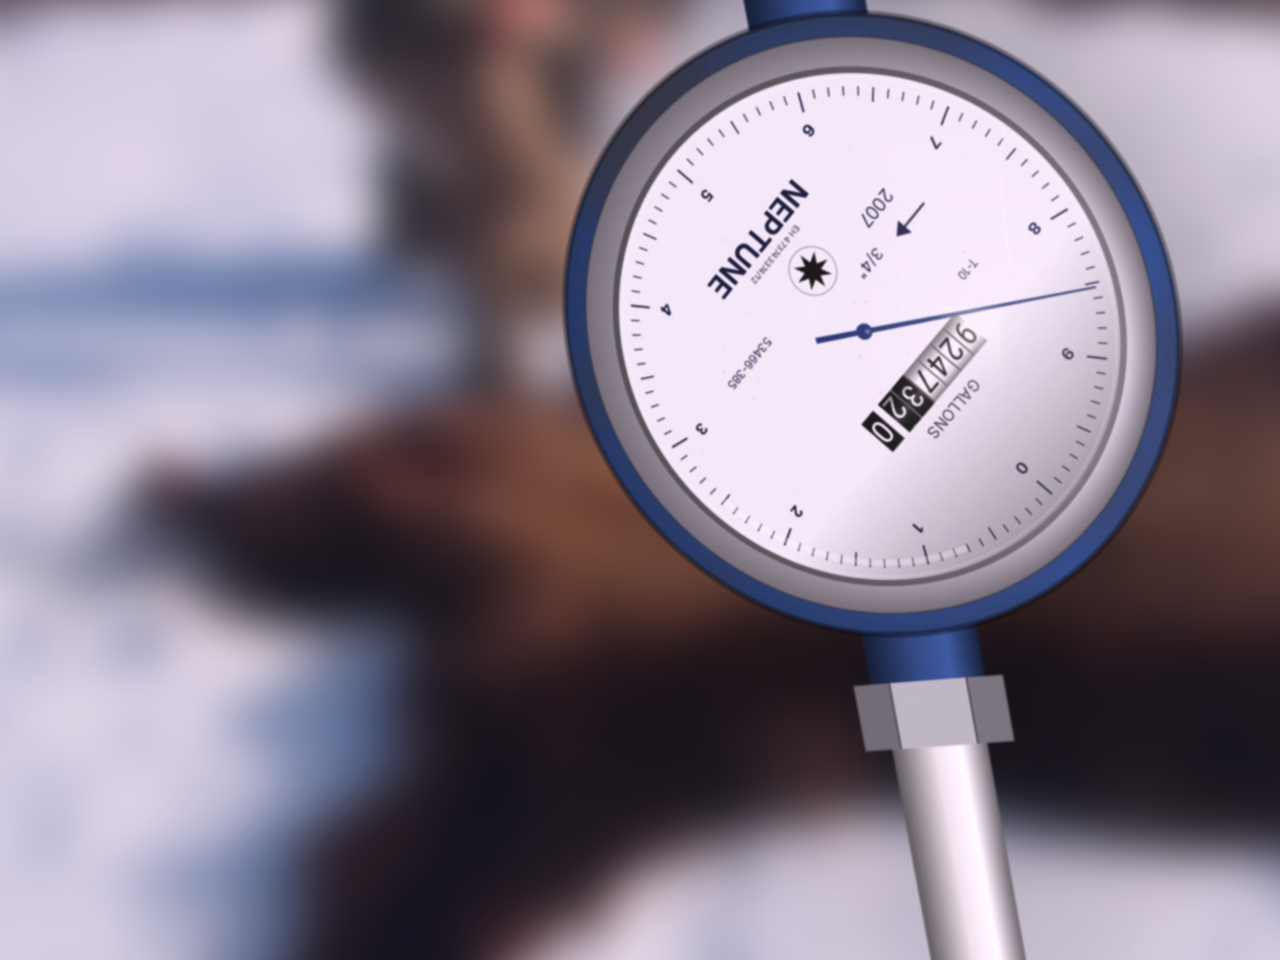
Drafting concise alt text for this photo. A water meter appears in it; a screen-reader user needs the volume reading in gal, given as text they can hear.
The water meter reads 9247318.5 gal
